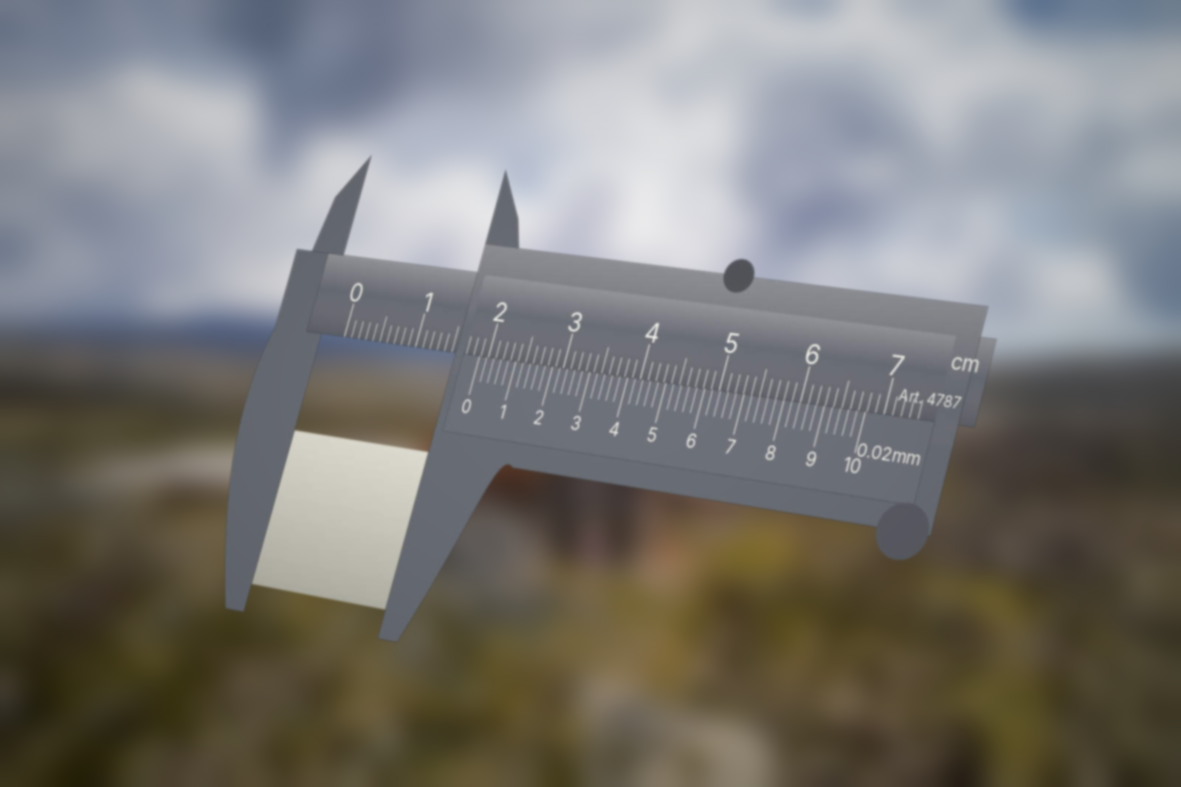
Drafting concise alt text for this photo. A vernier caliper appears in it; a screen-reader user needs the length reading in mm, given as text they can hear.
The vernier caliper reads 18.8 mm
